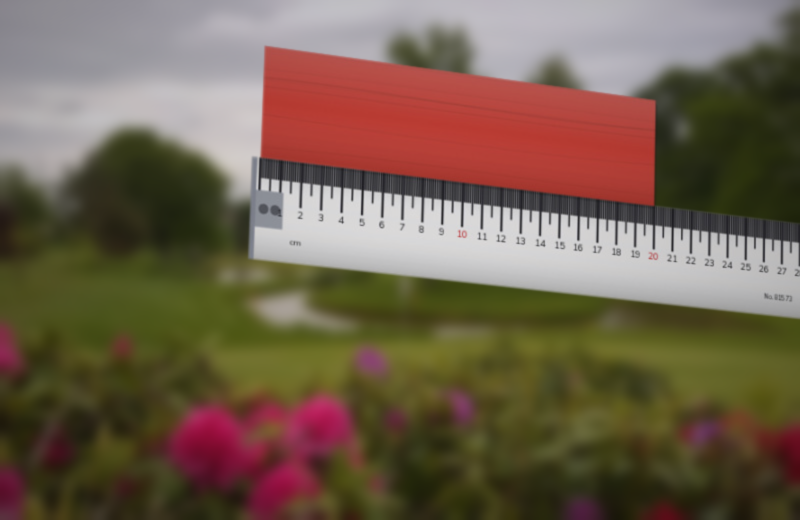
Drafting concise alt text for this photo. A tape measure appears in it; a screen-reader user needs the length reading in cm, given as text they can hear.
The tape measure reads 20 cm
